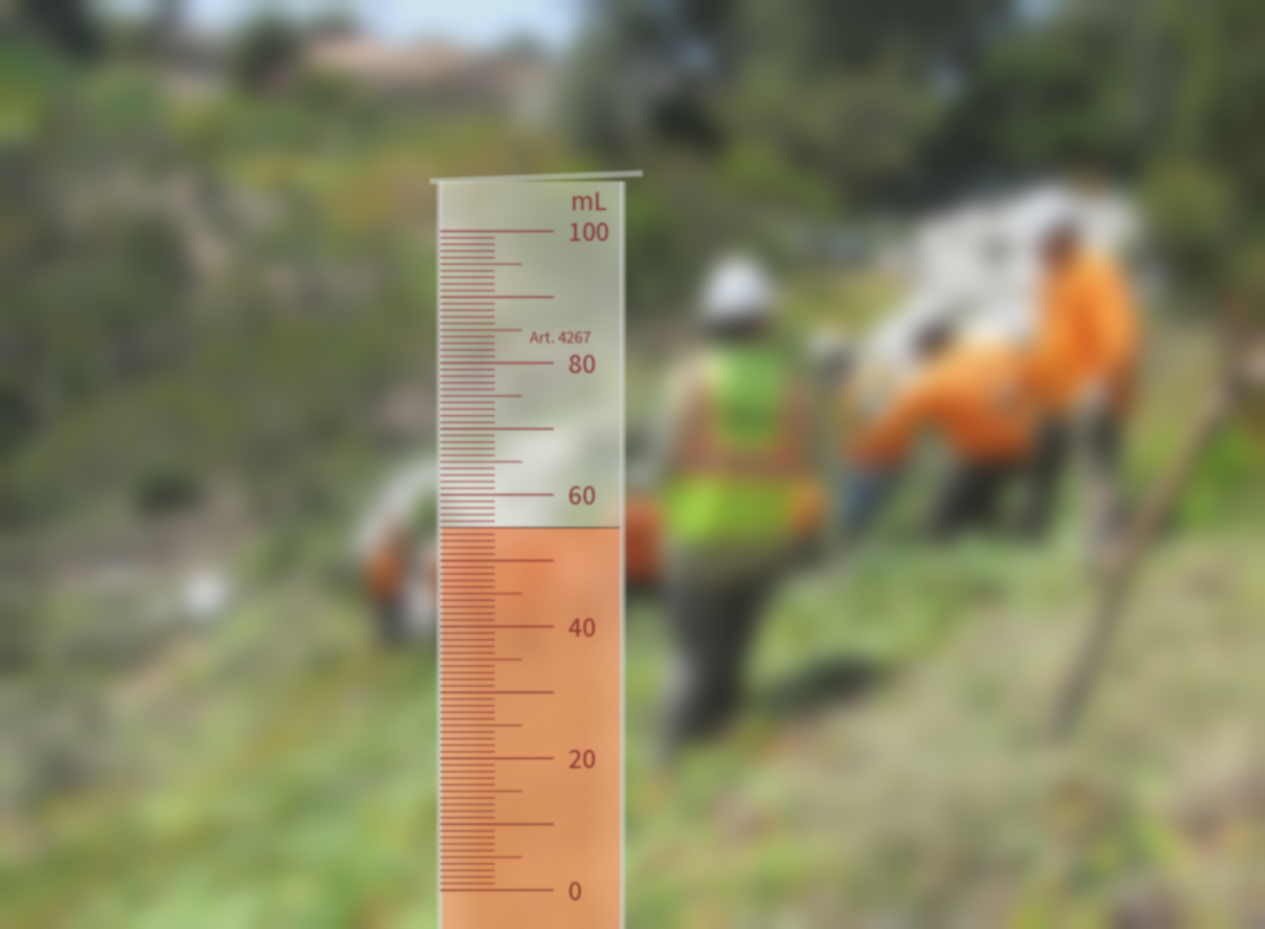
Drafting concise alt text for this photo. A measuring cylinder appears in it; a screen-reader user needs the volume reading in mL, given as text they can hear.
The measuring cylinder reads 55 mL
